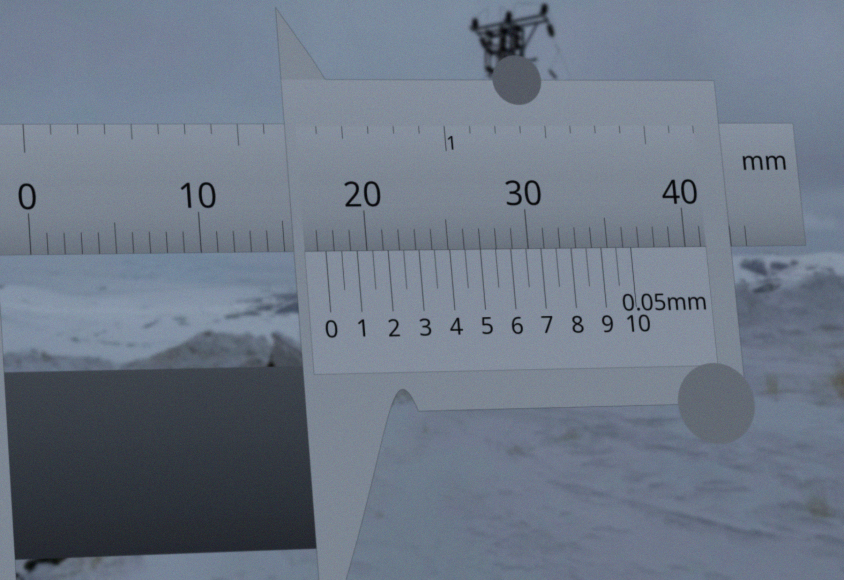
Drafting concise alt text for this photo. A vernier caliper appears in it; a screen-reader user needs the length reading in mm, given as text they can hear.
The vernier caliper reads 17.5 mm
